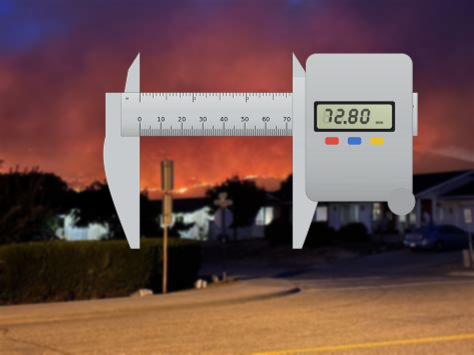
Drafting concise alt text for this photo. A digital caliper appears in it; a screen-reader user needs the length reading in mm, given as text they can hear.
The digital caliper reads 72.80 mm
